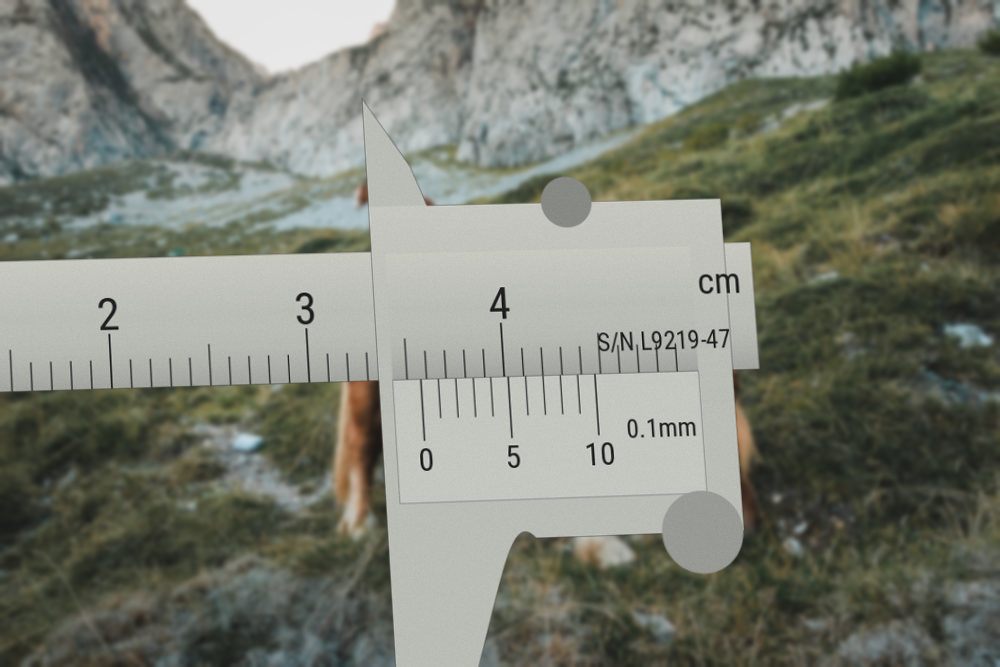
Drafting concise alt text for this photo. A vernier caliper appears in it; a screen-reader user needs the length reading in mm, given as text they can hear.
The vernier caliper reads 35.7 mm
